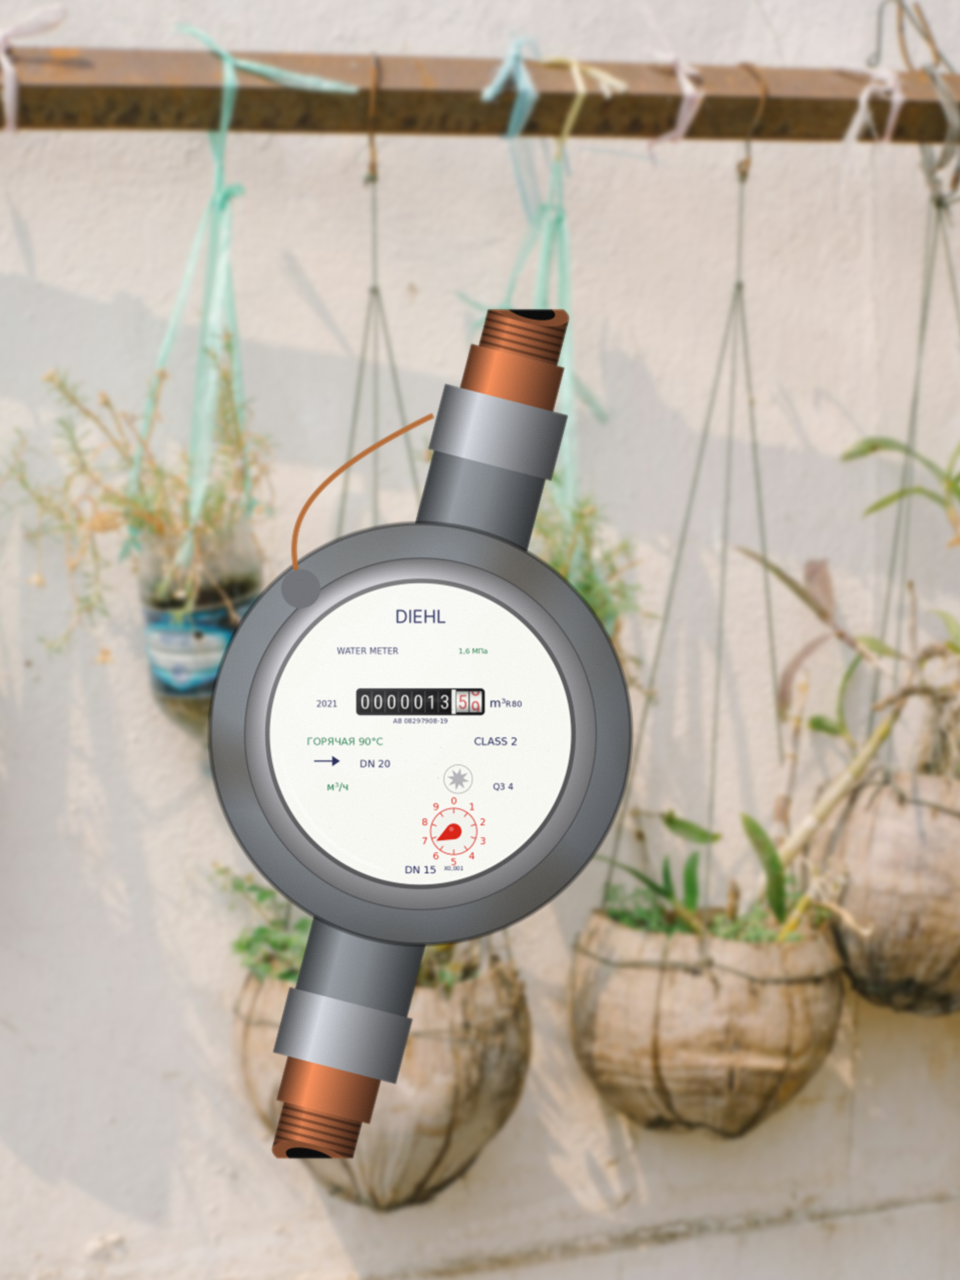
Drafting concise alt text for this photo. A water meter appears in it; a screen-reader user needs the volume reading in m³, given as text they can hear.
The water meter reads 13.586 m³
